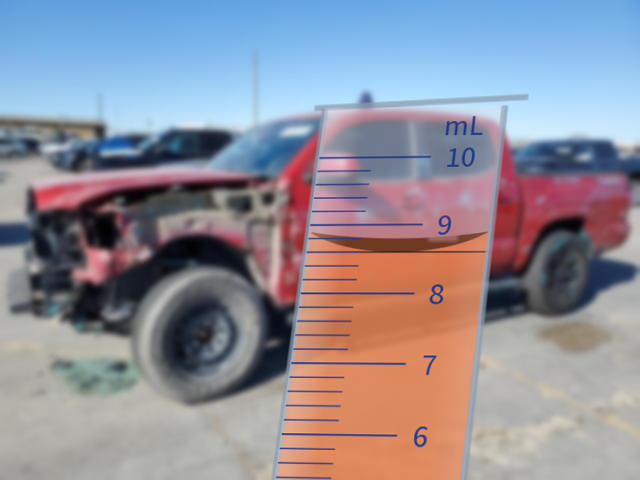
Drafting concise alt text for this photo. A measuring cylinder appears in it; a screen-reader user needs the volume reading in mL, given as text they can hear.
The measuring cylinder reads 8.6 mL
